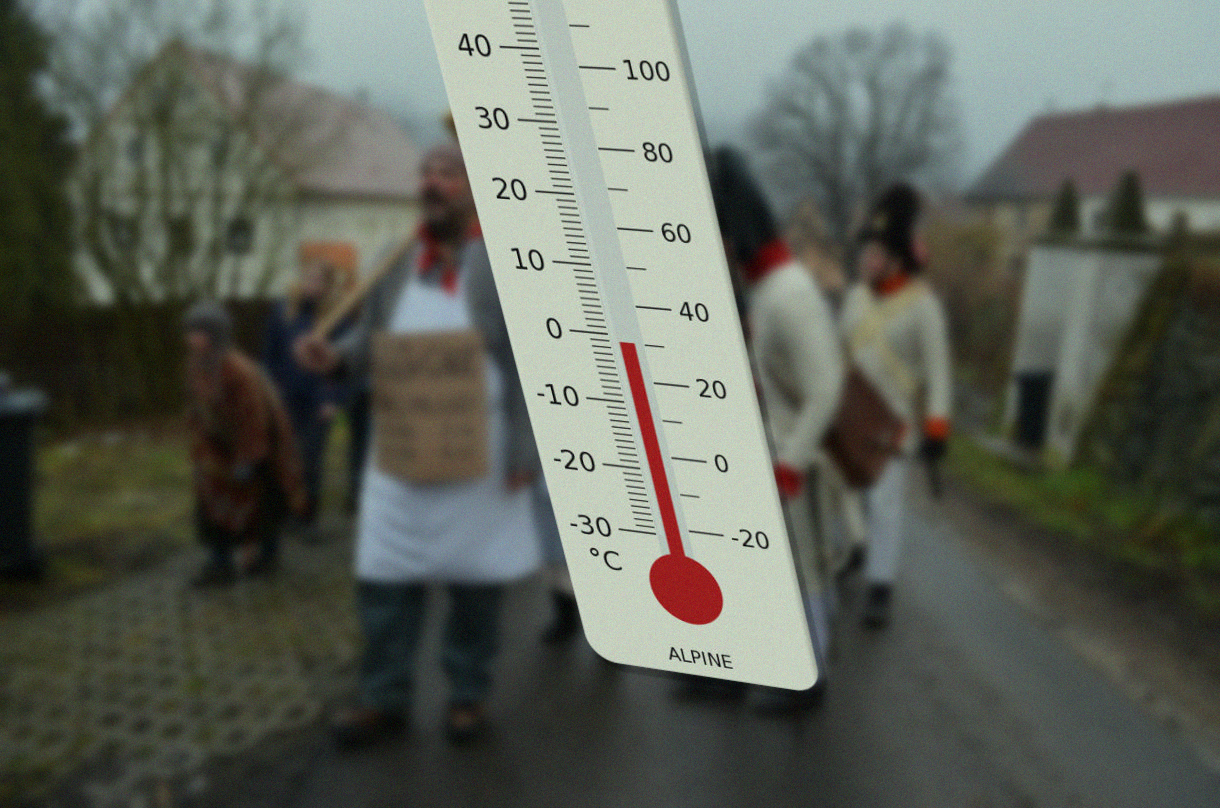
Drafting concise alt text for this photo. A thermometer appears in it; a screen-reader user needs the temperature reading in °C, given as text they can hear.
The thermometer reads -1 °C
